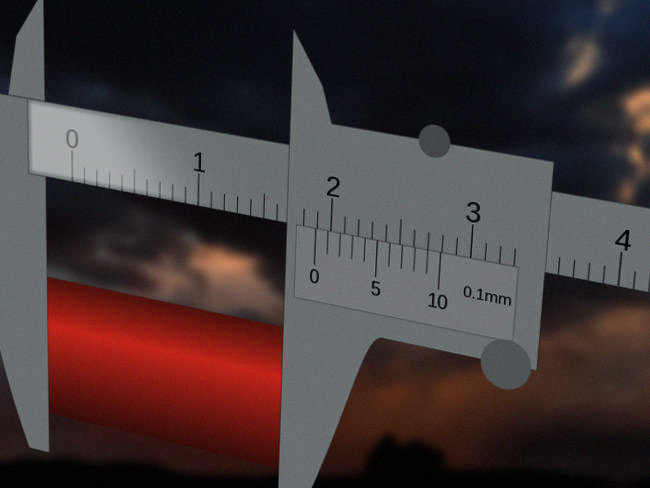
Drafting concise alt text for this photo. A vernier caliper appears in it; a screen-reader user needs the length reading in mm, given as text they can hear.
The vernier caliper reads 18.9 mm
